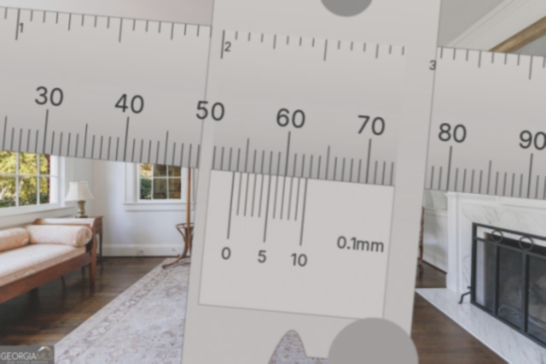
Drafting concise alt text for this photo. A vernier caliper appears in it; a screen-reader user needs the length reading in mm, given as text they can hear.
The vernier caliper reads 53.6 mm
